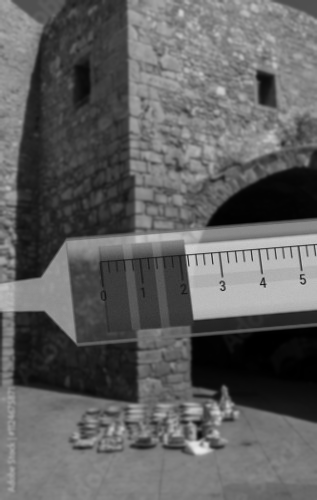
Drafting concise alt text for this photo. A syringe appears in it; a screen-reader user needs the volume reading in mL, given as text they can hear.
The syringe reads 0 mL
